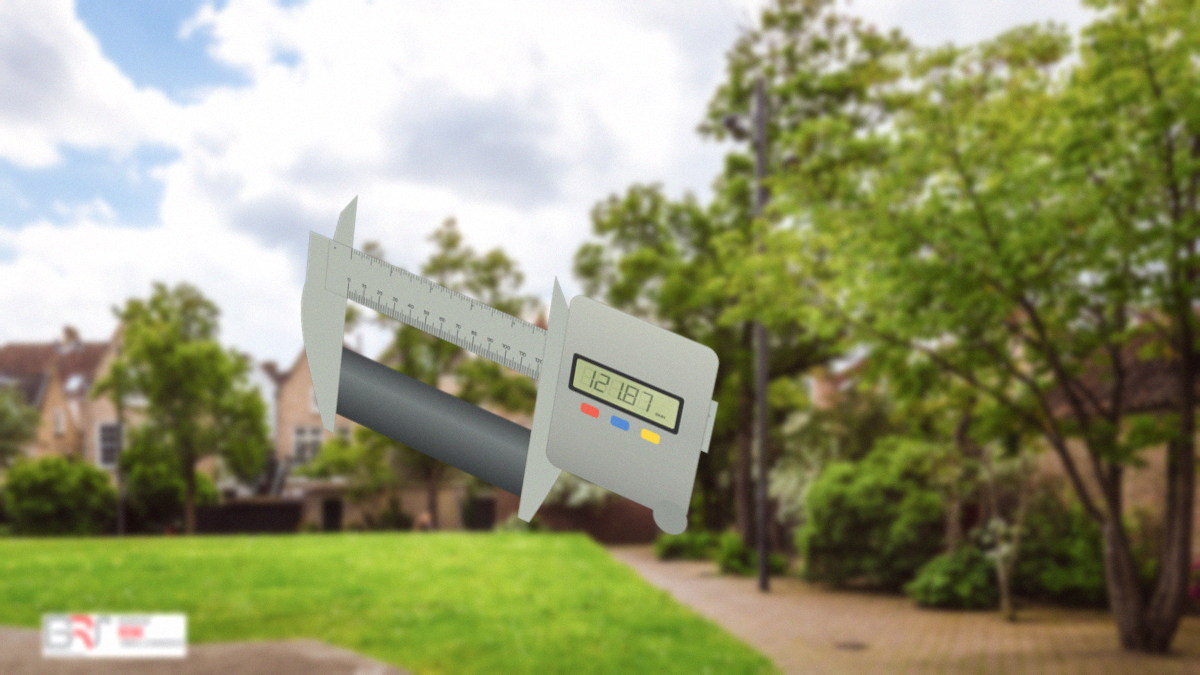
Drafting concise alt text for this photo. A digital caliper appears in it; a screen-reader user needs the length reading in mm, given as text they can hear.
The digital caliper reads 121.87 mm
